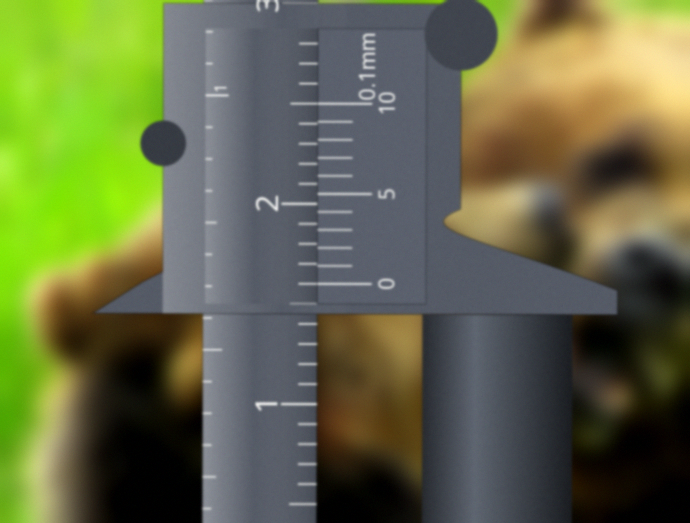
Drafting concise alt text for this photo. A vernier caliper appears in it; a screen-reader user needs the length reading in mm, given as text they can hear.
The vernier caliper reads 16.0 mm
